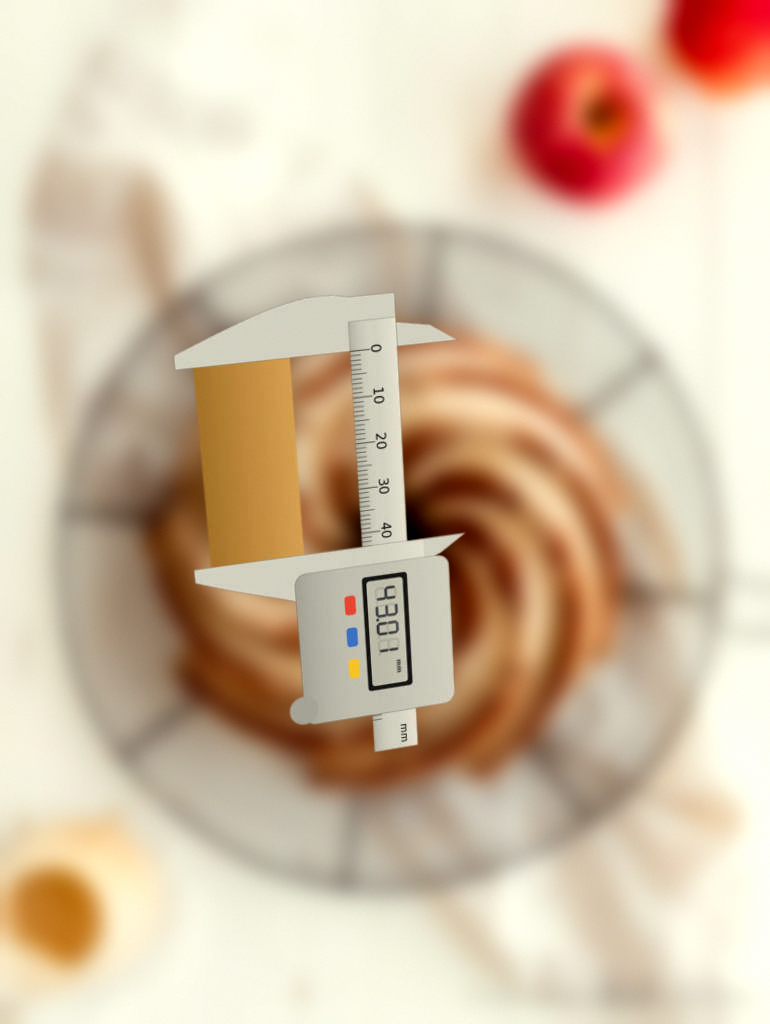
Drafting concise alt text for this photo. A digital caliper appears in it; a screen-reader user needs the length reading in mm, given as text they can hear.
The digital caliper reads 43.01 mm
